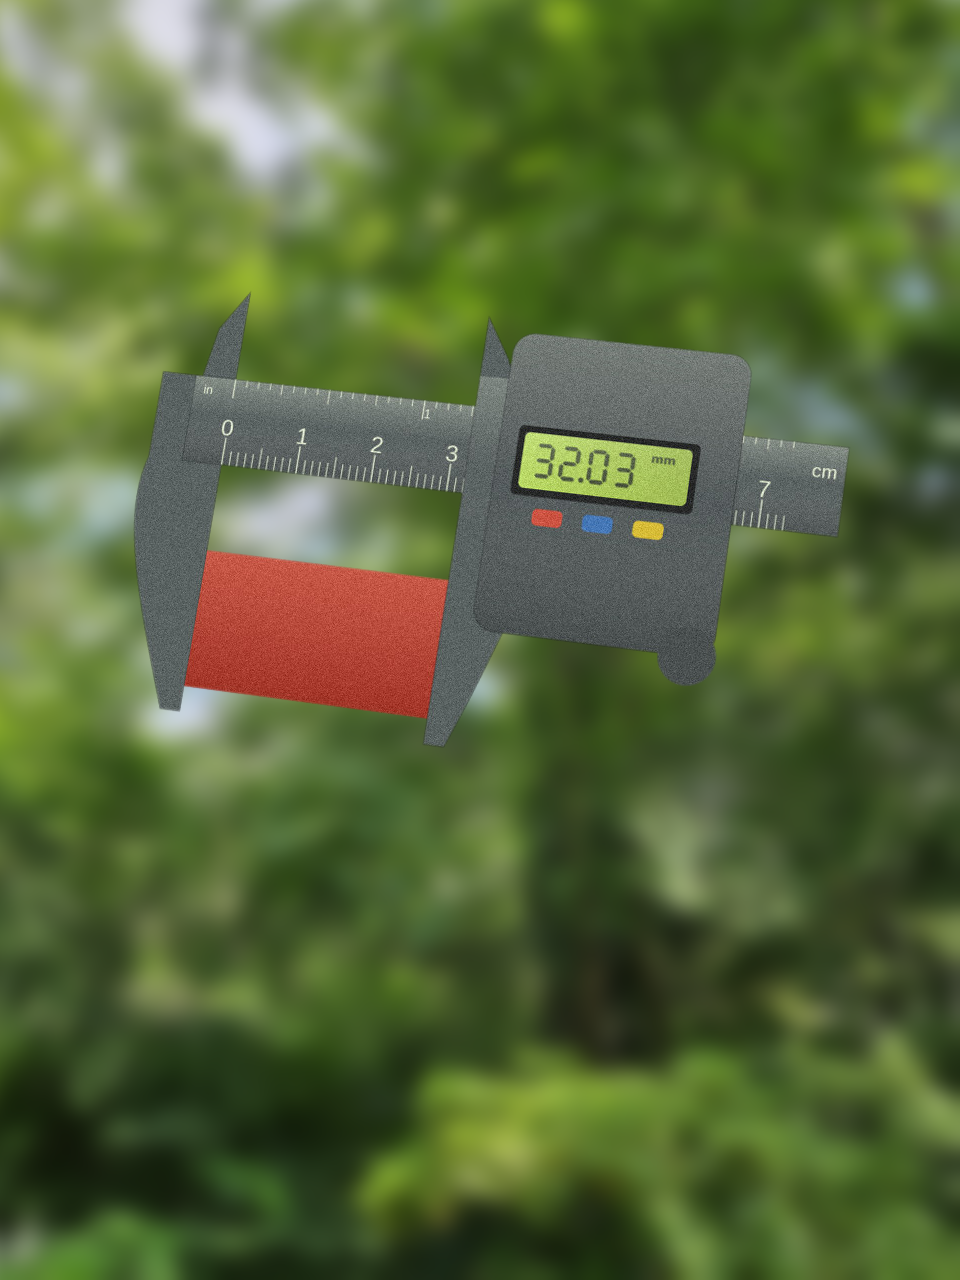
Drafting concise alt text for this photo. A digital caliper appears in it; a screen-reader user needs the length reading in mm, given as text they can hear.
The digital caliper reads 32.03 mm
